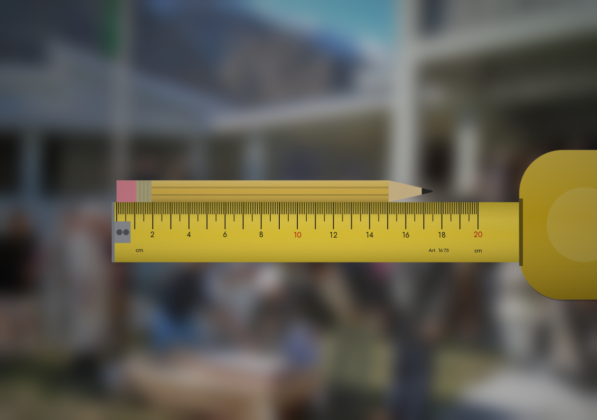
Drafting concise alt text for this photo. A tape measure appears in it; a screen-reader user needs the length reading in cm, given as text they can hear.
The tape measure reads 17.5 cm
